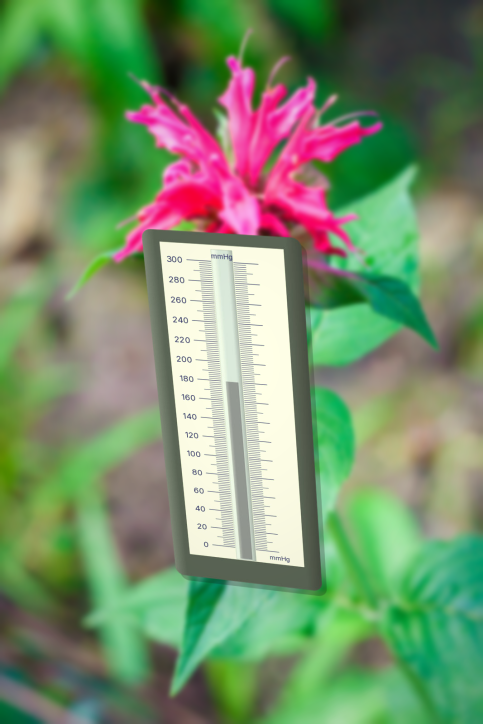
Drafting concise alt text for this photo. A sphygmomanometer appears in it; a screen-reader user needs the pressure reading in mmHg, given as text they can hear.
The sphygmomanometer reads 180 mmHg
